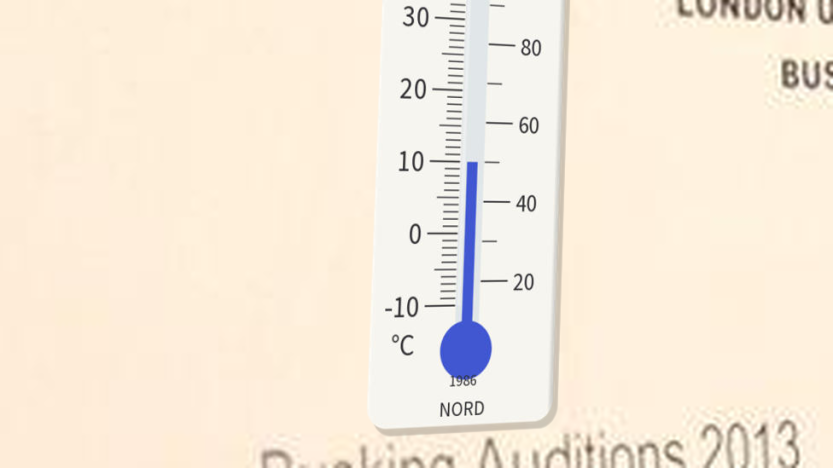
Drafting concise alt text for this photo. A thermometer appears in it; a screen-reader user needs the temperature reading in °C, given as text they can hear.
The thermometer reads 10 °C
